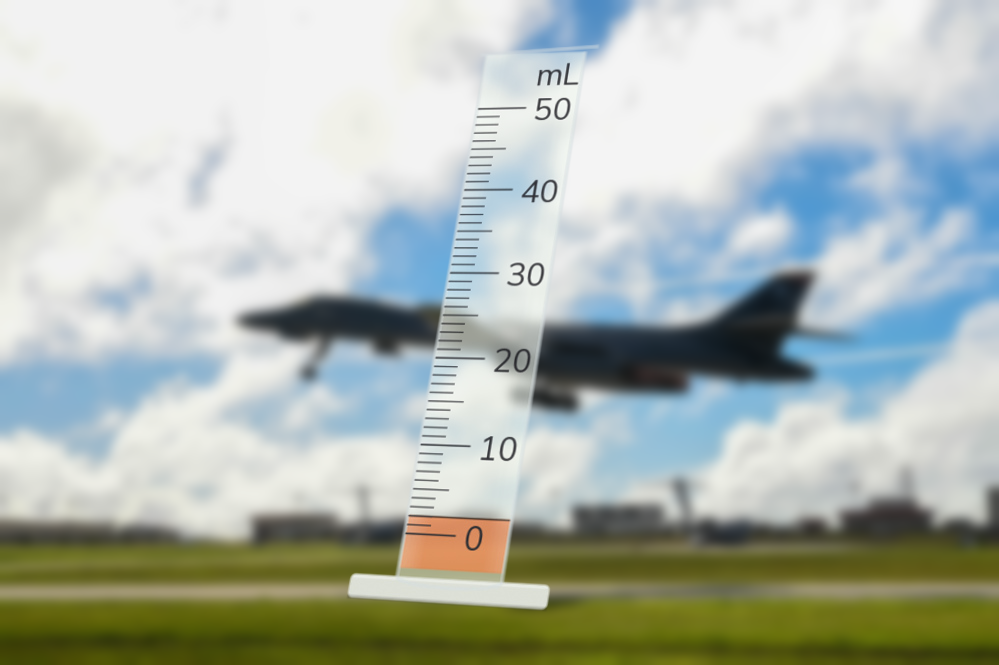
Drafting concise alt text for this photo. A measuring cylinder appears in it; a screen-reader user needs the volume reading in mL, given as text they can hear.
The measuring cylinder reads 2 mL
